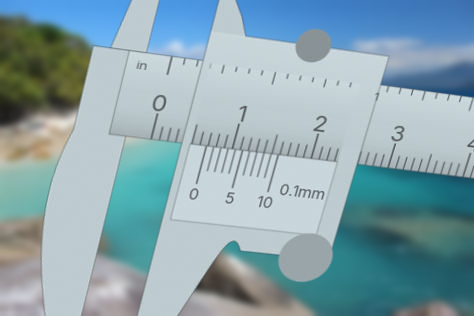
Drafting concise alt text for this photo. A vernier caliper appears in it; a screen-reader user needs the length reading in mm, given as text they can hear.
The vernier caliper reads 6.8 mm
